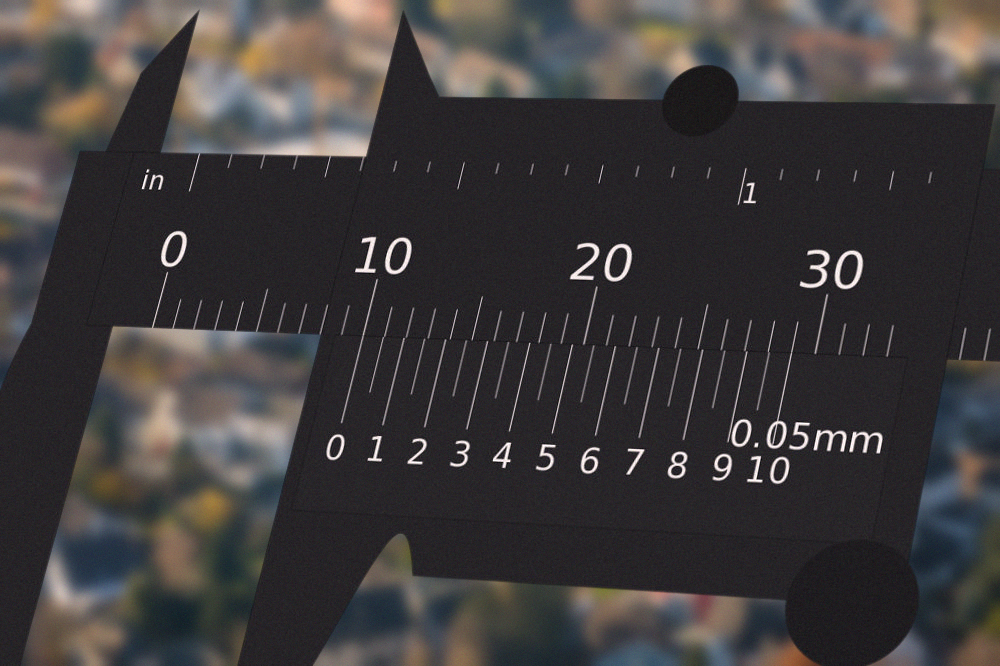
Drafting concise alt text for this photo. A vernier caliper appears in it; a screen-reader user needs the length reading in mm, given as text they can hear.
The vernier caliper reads 10.0 mm
